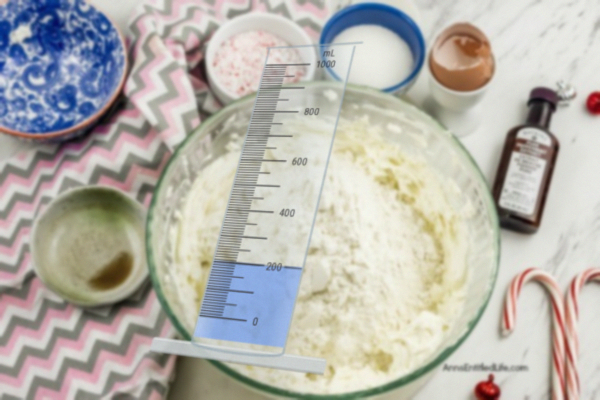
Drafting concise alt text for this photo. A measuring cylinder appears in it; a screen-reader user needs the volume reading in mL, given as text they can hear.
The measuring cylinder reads 200 mL
